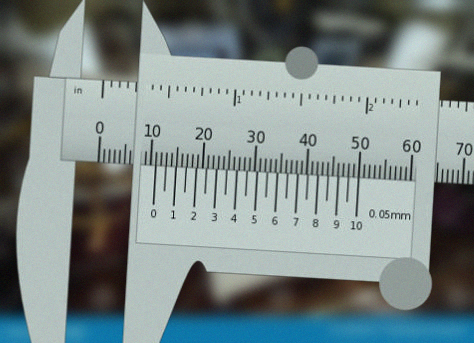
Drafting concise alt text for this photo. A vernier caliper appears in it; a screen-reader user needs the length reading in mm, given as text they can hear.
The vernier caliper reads 11.0 mm
